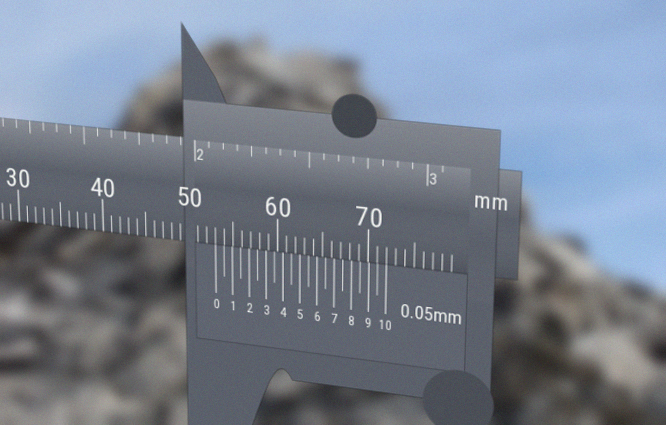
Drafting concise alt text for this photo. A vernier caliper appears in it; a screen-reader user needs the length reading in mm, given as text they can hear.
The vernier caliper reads 53.0 mm
